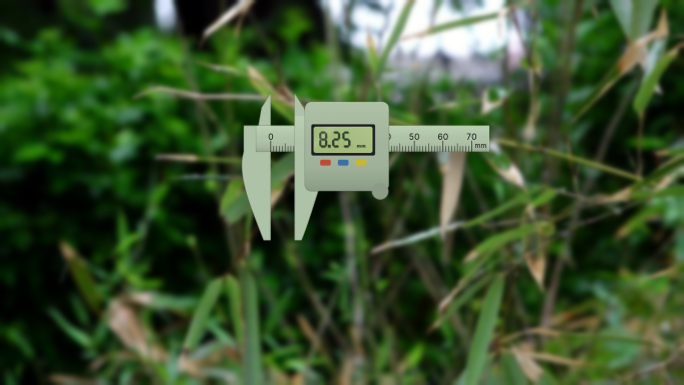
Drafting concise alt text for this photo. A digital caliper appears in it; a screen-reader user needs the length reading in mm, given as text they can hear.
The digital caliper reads 8.25 mm
